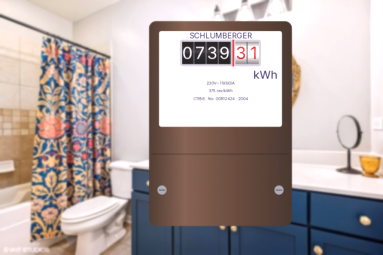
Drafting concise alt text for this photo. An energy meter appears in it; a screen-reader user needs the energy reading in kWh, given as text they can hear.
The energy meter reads 739.31 kWh
